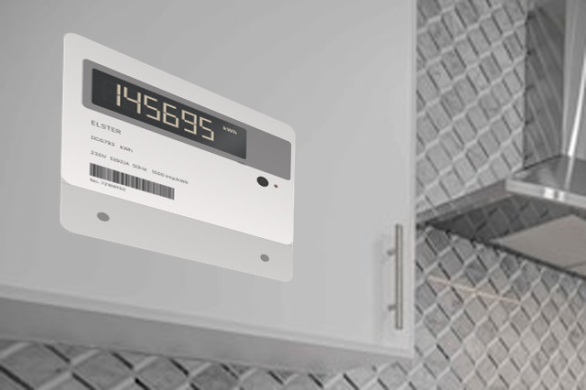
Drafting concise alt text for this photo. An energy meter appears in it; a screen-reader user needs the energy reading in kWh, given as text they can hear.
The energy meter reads 145695 kWh
